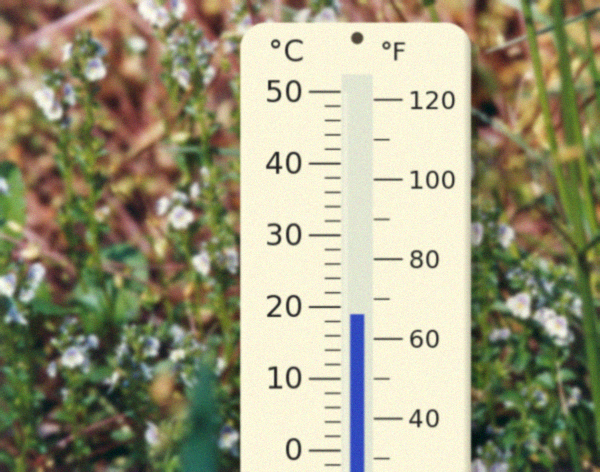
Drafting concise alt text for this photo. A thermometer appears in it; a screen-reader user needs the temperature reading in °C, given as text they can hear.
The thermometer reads 19 °C
